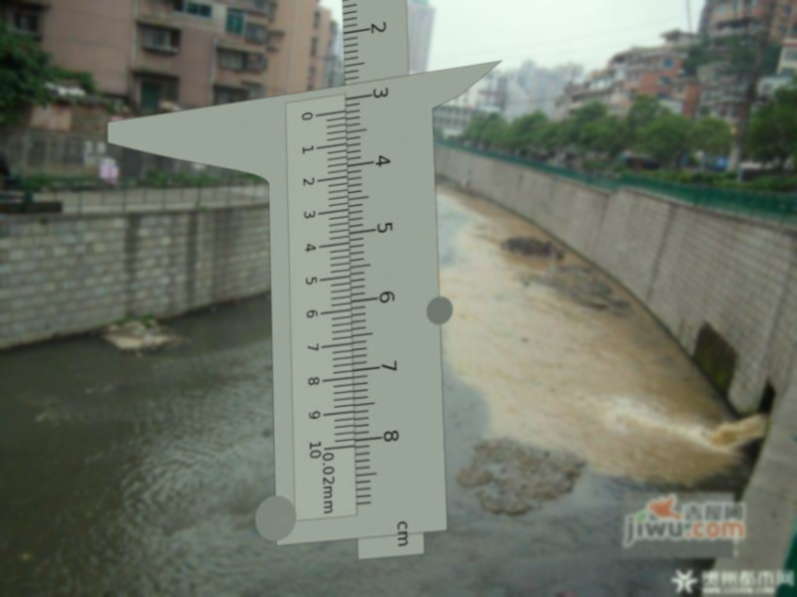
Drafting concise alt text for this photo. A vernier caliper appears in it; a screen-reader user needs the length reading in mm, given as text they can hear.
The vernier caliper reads 31.8 mm
